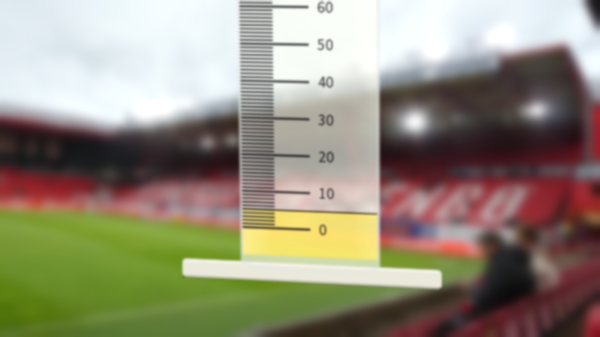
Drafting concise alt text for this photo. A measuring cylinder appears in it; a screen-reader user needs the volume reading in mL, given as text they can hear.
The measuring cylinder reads 5 mL
